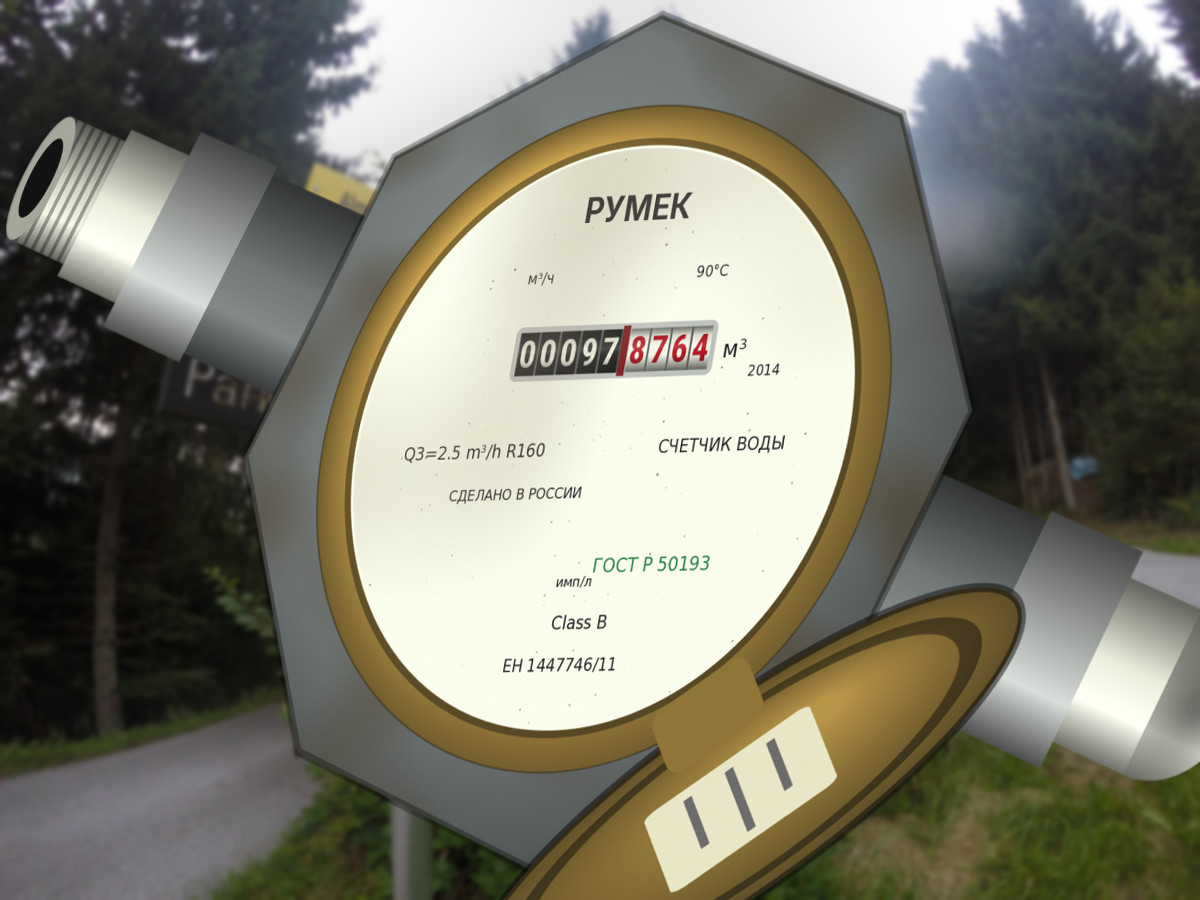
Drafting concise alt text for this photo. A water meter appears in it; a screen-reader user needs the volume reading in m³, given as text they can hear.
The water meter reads 97.8764 m³
